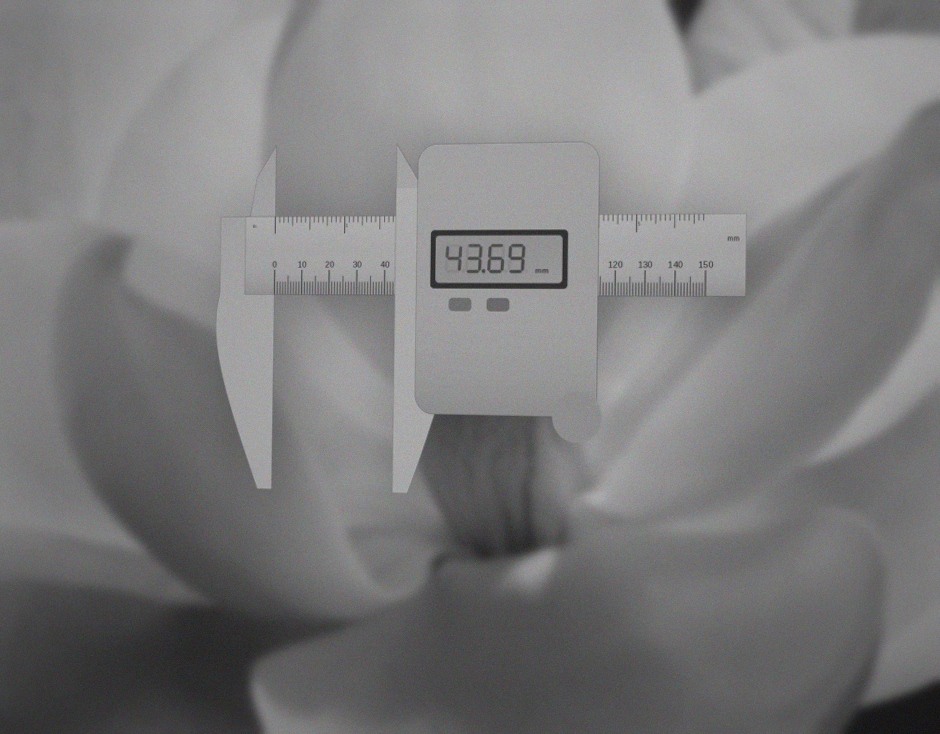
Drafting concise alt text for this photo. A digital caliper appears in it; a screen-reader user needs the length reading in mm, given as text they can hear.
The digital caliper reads 43.69 mm
